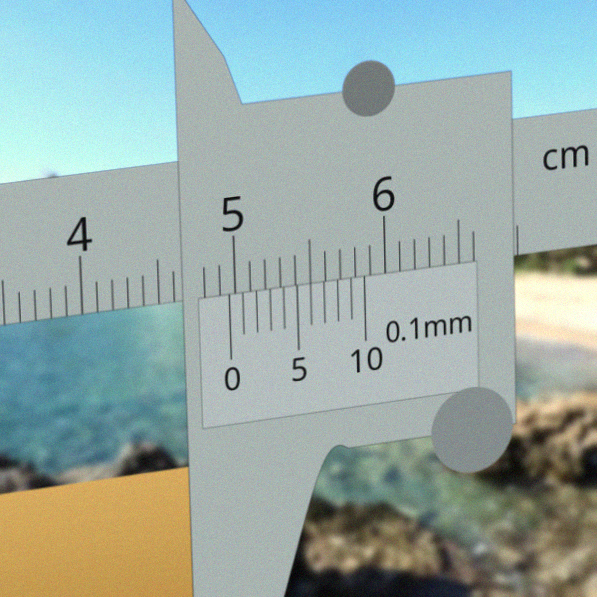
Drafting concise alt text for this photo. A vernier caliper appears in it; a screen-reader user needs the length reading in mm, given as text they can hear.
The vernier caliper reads 49.6 mm
